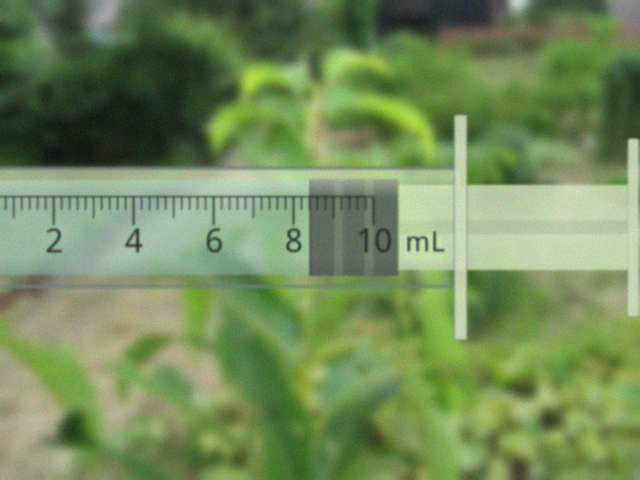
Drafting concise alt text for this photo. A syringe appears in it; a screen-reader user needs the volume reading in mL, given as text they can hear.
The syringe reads 8.4 mL
